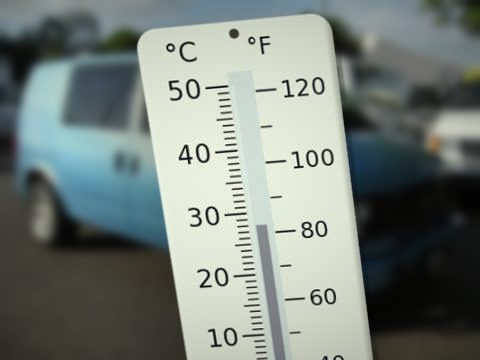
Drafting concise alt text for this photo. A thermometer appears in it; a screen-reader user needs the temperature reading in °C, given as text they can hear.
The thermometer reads 28 °C
